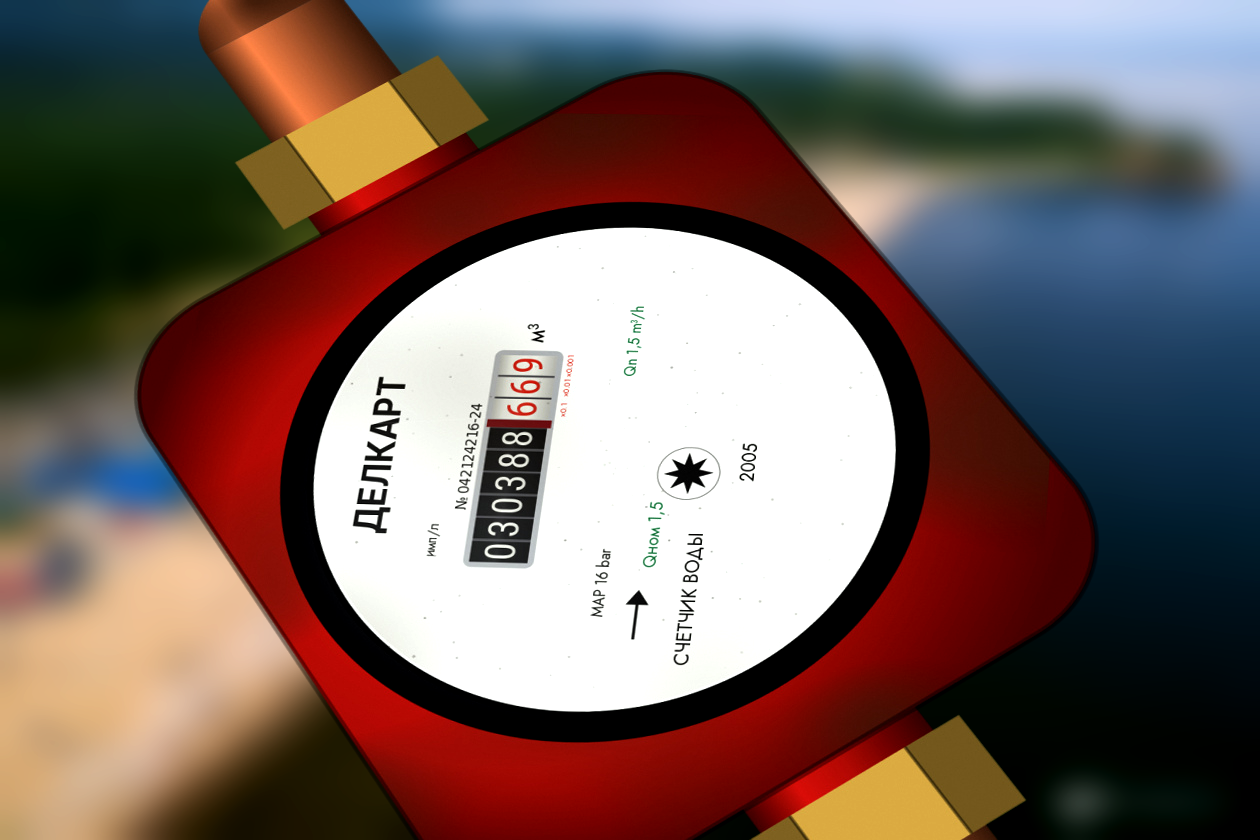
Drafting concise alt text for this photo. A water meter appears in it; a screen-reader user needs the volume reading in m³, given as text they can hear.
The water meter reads 30388.669 m³
